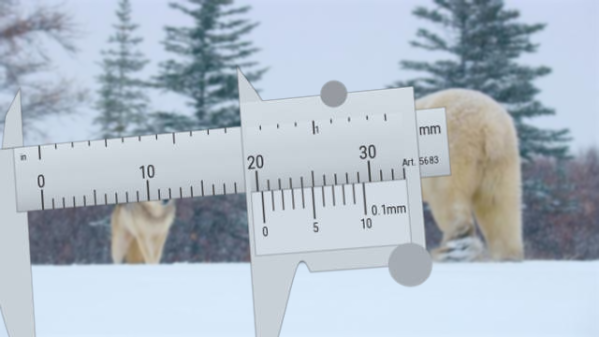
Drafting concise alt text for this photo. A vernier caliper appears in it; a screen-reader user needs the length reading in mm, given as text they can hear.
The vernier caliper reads 20.4 mm
